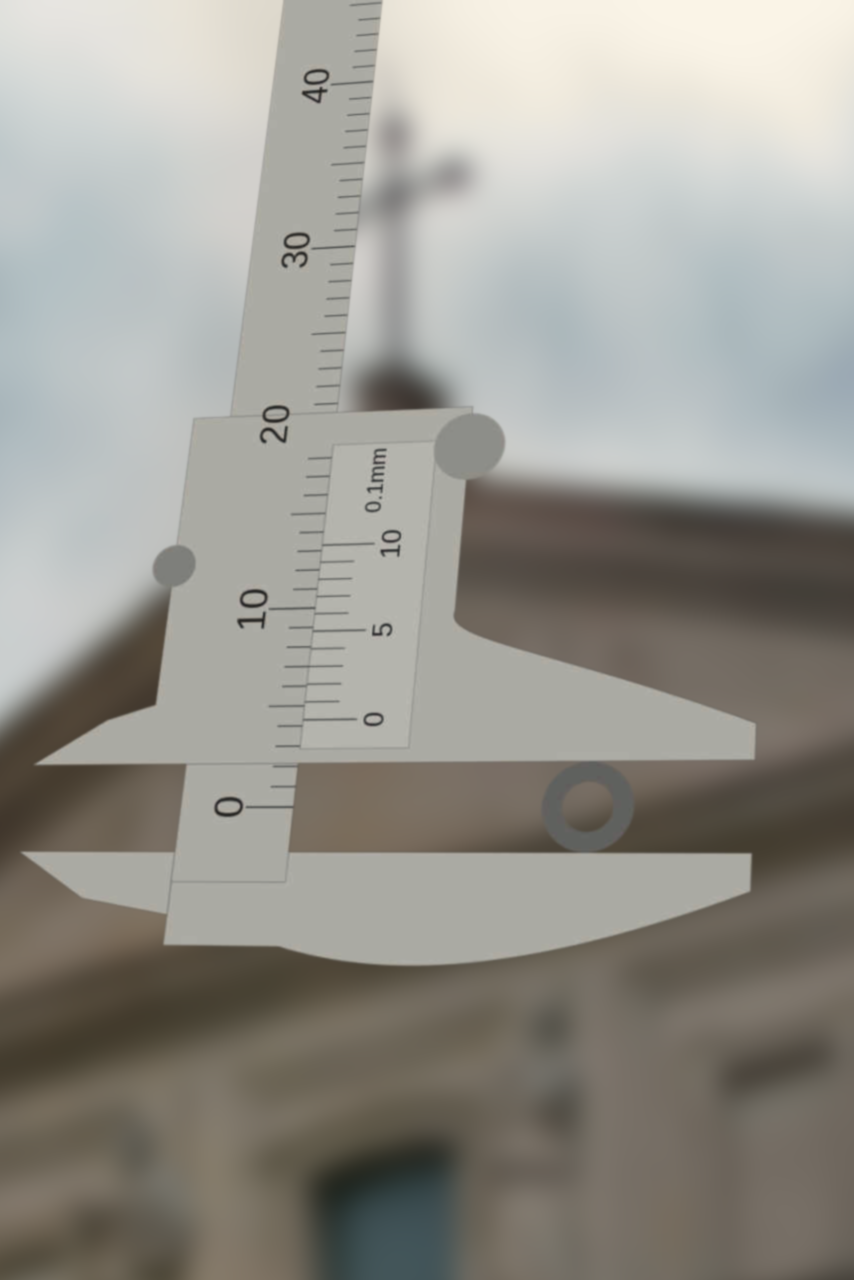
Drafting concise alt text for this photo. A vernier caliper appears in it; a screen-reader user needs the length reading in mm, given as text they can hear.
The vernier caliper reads 4.3 mm
